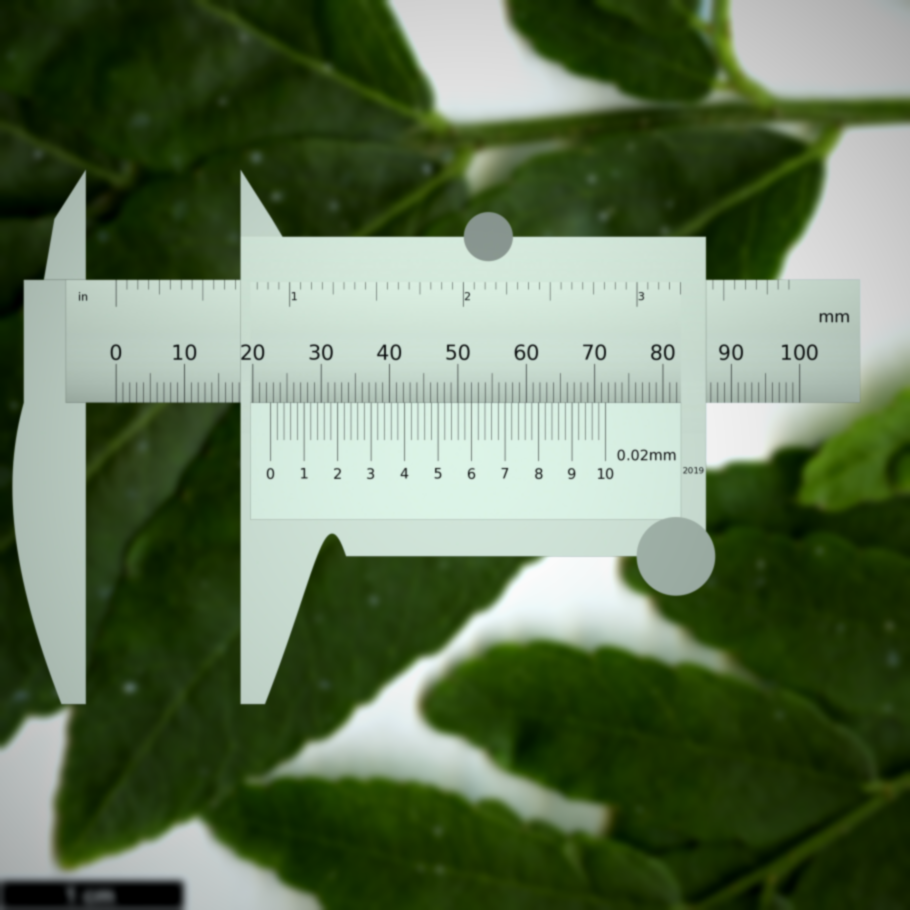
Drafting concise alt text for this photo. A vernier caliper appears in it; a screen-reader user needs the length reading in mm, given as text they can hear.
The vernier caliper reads 22.6 mm
